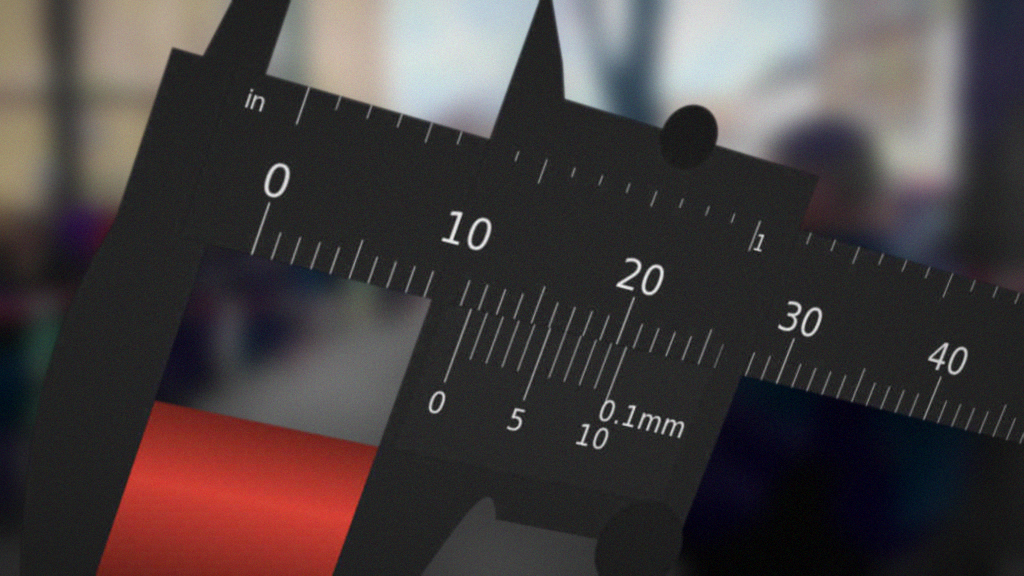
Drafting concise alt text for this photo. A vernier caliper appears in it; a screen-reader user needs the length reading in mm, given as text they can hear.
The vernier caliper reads 11.6 mm
